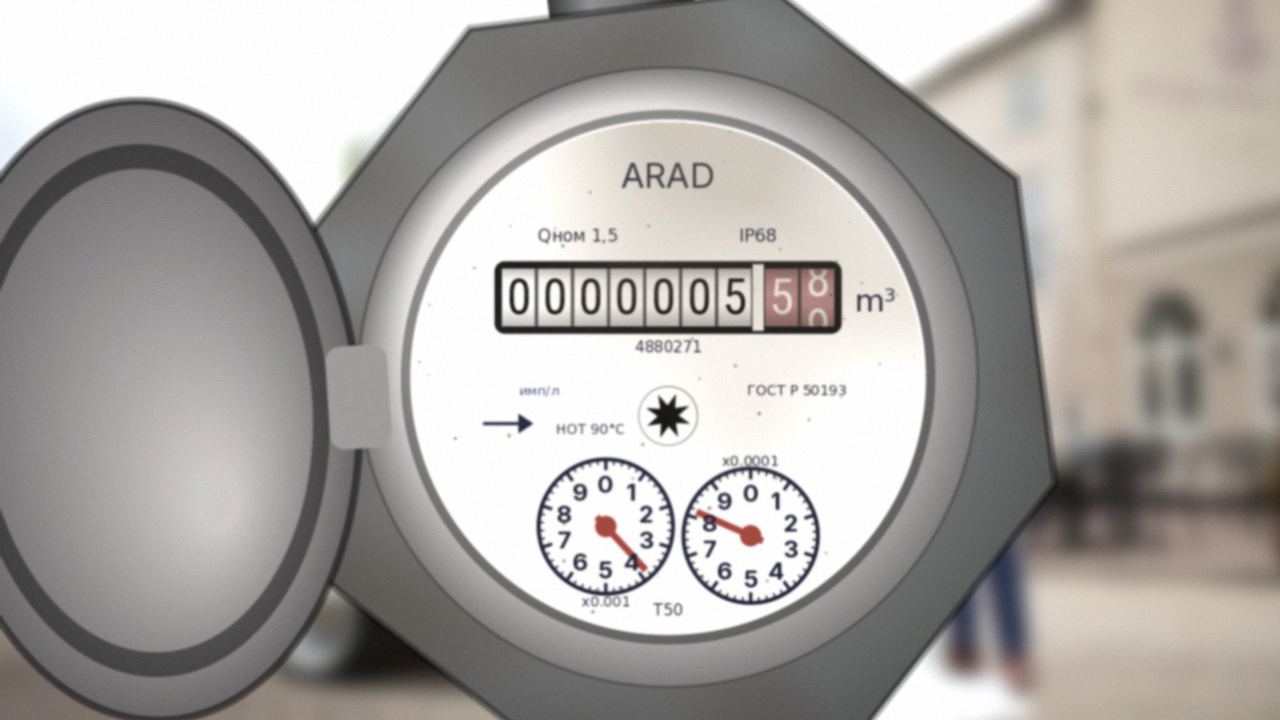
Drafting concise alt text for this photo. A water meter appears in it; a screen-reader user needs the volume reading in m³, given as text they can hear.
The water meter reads 5.5838 m³
